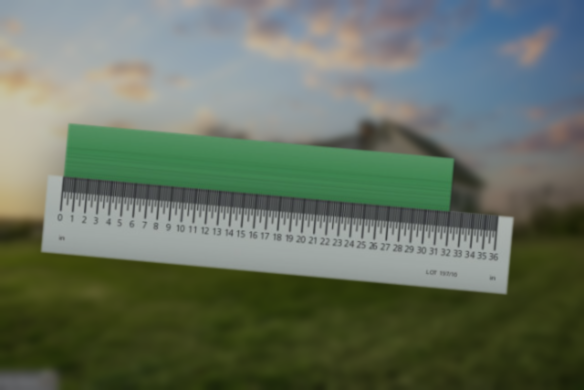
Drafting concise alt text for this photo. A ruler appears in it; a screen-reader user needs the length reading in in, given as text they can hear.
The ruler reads 32 in
